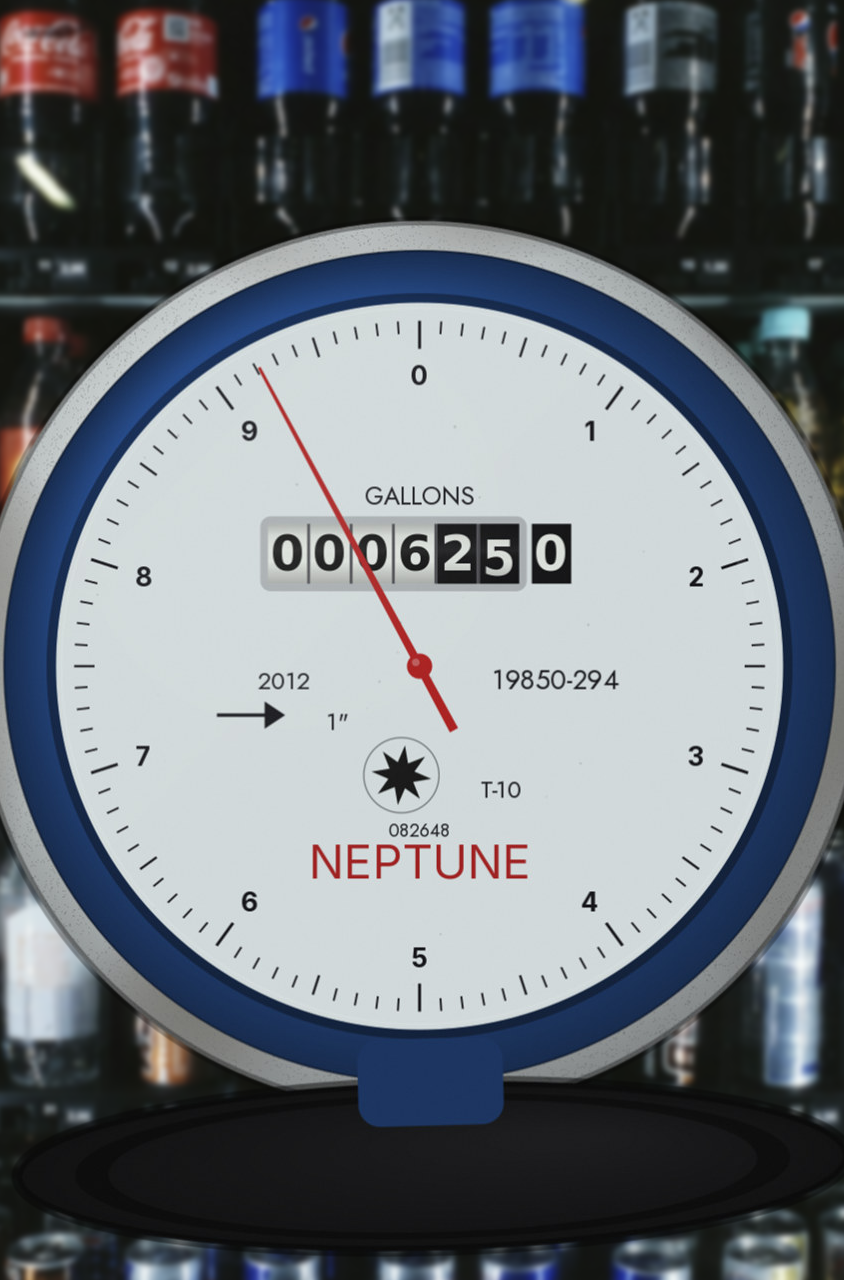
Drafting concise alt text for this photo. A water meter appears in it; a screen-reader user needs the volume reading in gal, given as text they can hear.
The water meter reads 6249.2 gal
